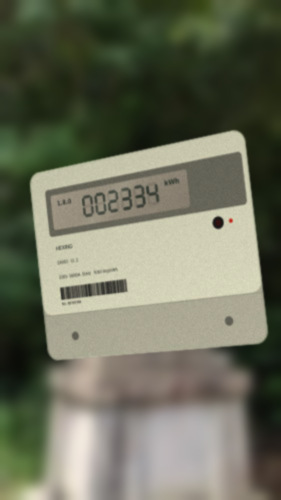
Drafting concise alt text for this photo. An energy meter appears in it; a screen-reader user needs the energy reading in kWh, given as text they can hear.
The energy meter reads 2334 kWh
